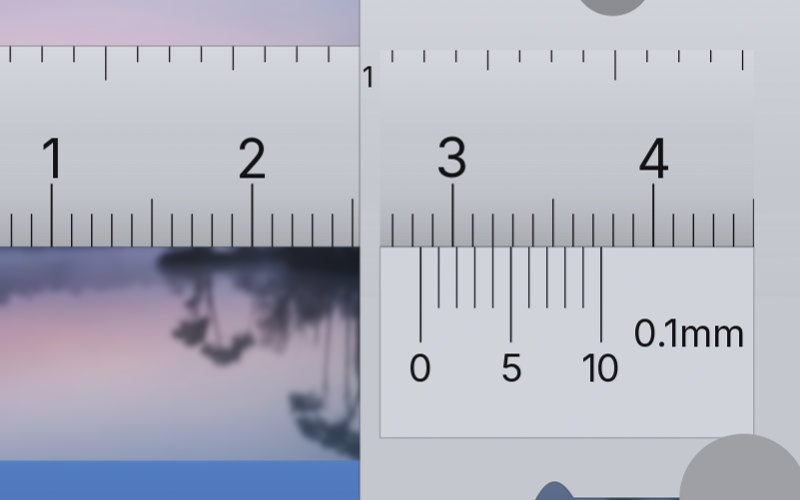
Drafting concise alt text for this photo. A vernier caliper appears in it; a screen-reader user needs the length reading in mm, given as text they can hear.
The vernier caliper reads 28.4 mm
